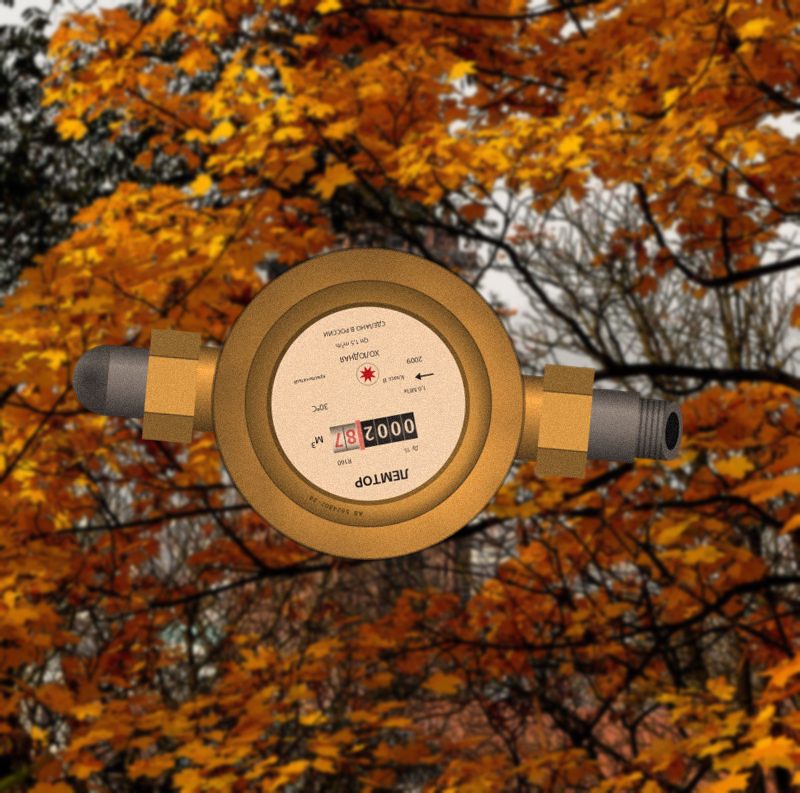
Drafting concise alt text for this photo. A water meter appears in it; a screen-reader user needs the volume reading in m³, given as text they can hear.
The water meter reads 2.87 m³
